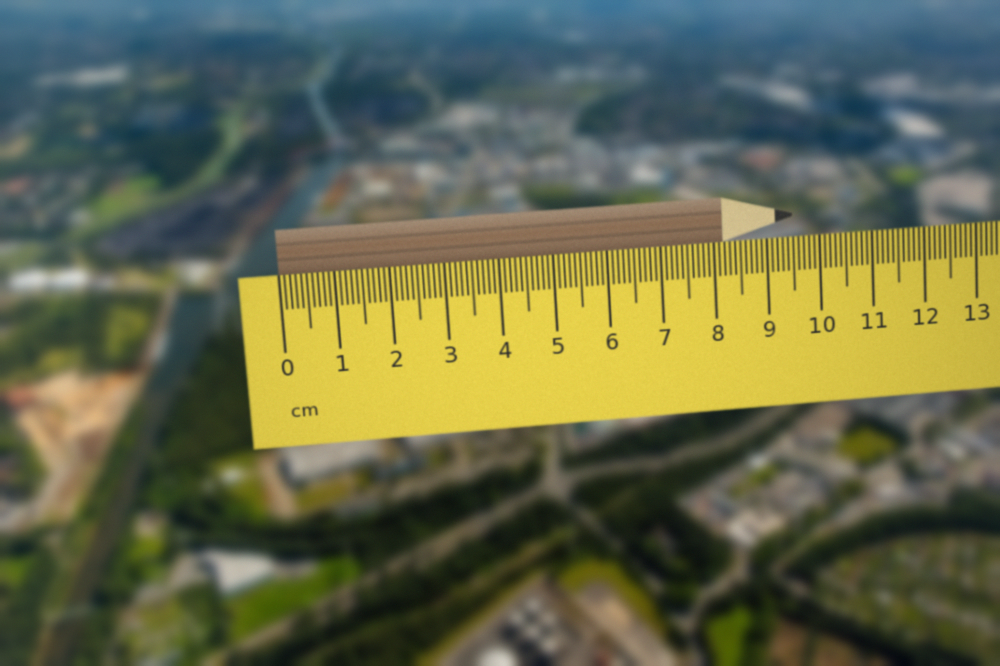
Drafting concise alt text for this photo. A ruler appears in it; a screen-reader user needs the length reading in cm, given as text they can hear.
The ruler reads 9.5 cm
